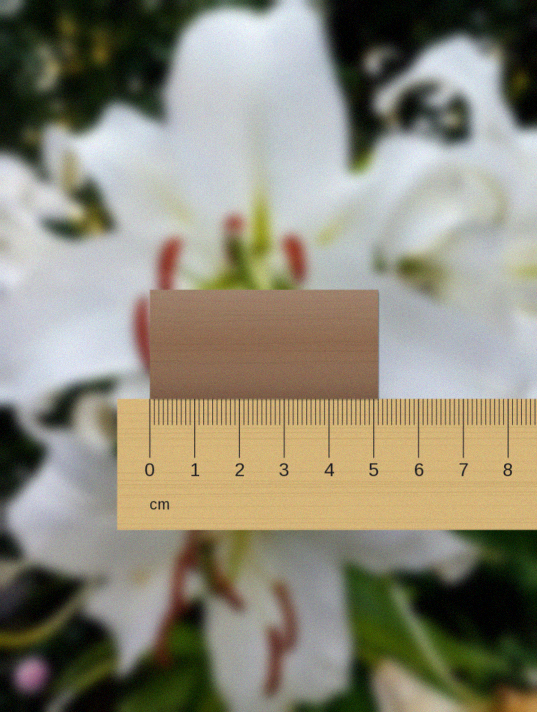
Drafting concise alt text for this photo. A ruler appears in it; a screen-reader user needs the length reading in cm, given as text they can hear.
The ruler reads 5.1 cm
